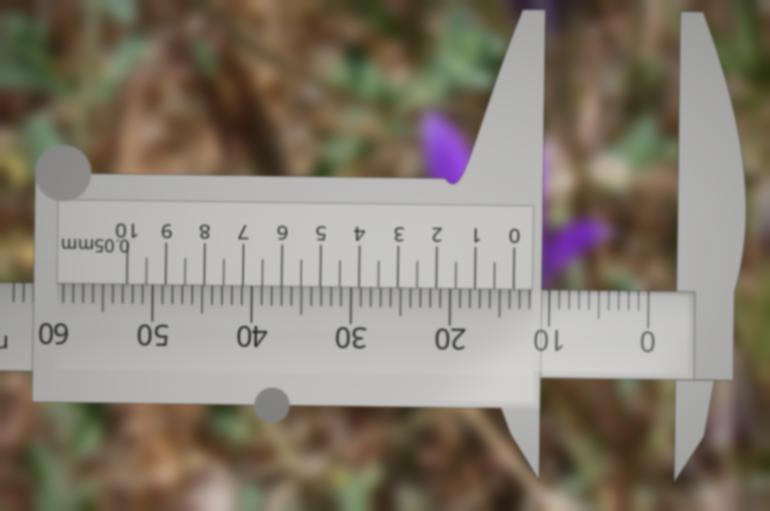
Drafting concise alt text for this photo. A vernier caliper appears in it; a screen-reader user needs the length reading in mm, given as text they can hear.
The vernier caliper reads 13.6 mm
